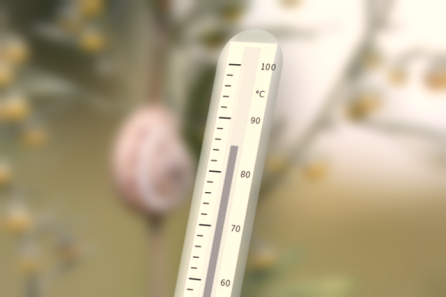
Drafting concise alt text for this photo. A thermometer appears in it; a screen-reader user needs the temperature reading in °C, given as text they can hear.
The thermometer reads 85 °C
